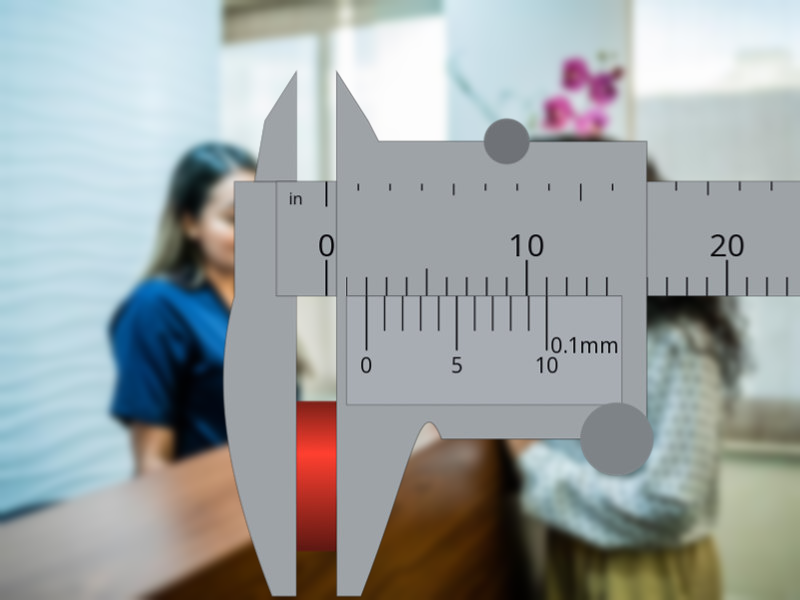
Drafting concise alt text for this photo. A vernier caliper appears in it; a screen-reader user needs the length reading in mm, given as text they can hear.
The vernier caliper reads 2.0 mm
